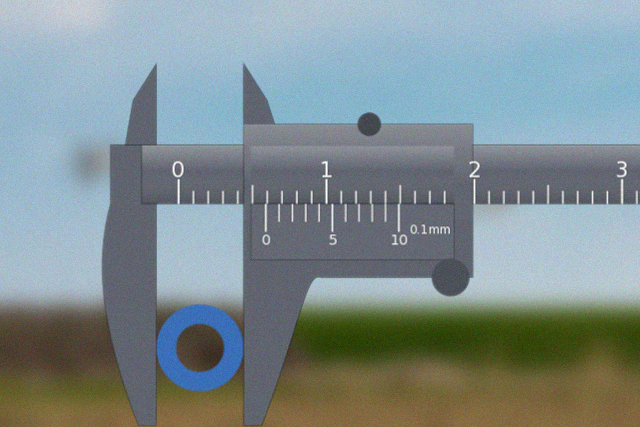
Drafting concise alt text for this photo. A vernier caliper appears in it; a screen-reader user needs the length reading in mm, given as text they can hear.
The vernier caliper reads 5.9 mm
